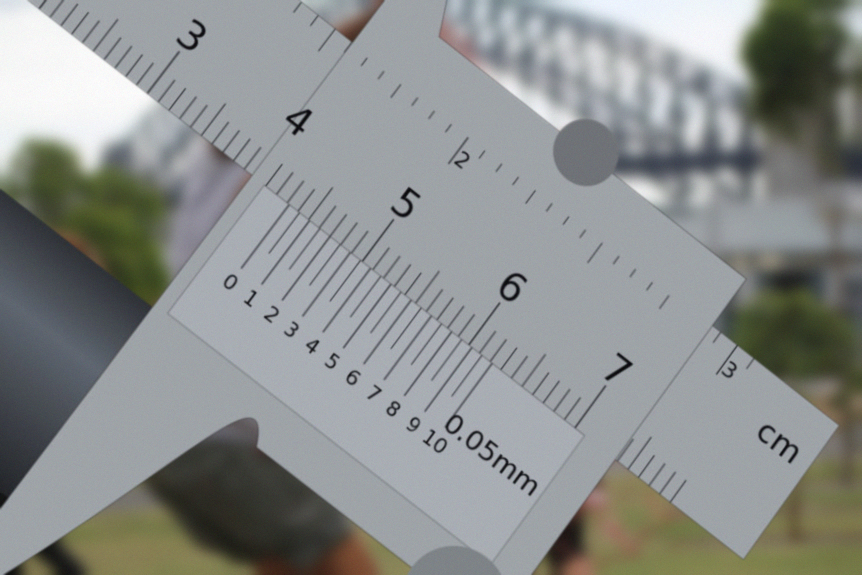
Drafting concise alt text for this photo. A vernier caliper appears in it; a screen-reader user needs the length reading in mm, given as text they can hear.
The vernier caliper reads 43.2 mm
